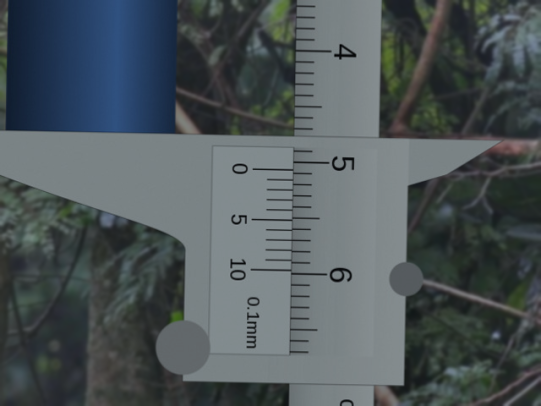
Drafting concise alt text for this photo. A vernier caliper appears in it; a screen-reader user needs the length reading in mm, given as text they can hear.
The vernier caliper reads 50.7 mm
